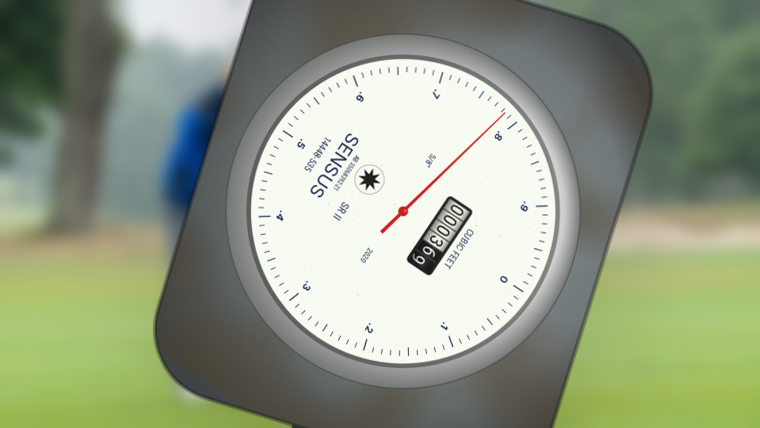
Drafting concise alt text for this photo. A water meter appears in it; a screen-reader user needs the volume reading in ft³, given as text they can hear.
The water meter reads 368.78 ft³
